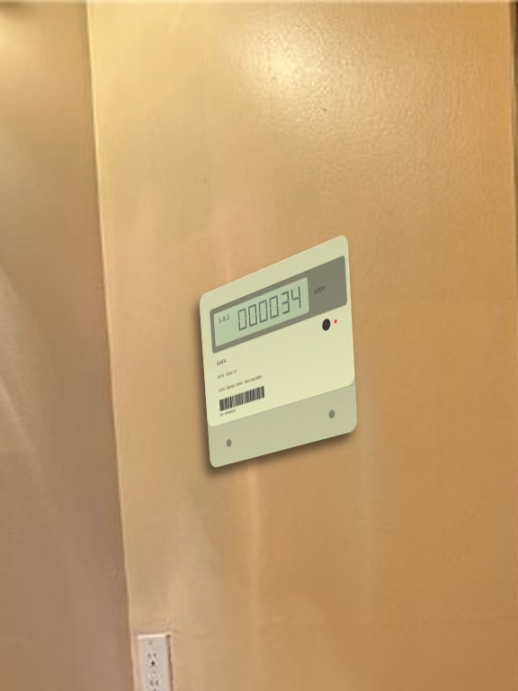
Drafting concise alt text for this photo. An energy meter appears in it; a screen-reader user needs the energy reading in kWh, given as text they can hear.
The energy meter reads 34 kWh
